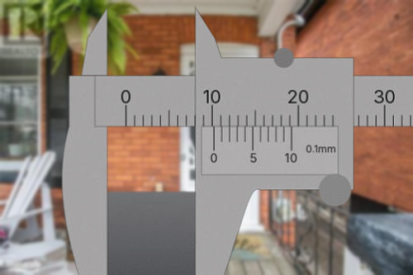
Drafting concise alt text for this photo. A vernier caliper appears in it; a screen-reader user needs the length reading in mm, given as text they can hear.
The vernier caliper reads 10.2 mm
